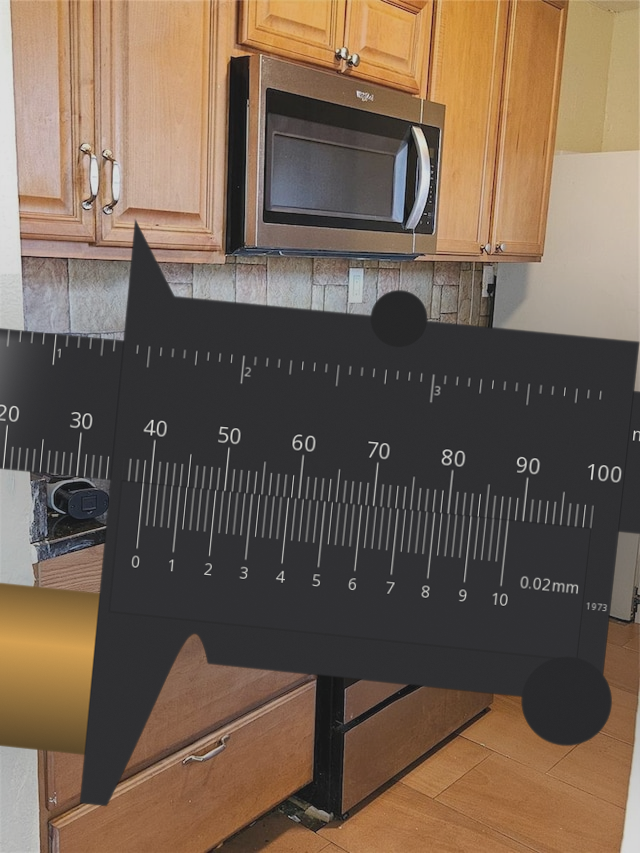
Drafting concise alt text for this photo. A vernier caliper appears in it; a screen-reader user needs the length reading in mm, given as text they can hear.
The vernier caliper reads 39.0 mm
